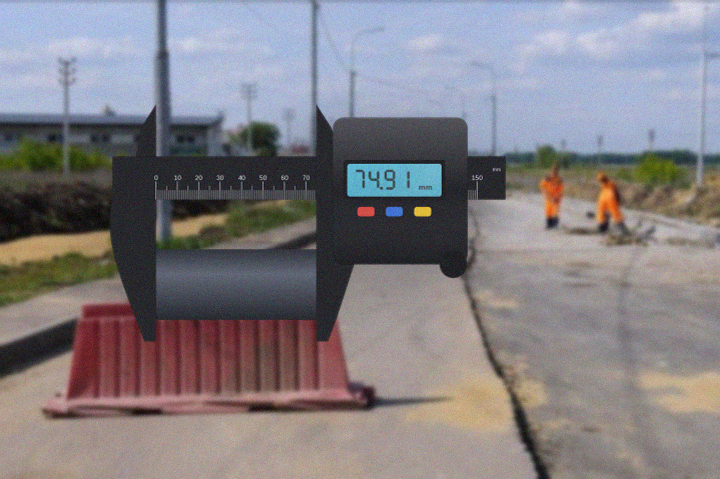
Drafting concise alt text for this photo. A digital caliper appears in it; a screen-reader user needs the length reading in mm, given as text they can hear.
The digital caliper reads 74.91 mm
